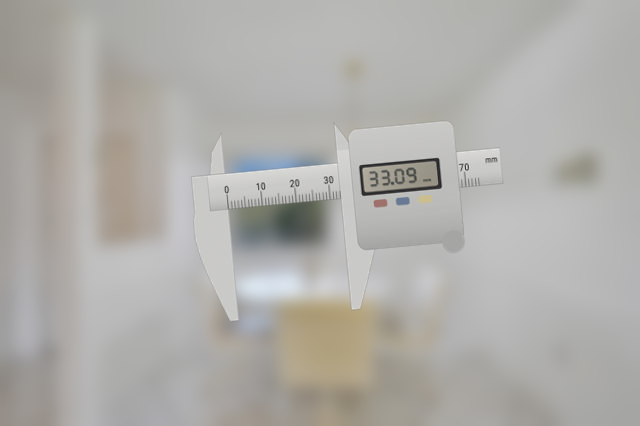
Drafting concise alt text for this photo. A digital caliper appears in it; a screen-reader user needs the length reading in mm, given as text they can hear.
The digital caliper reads 33.09 mm
